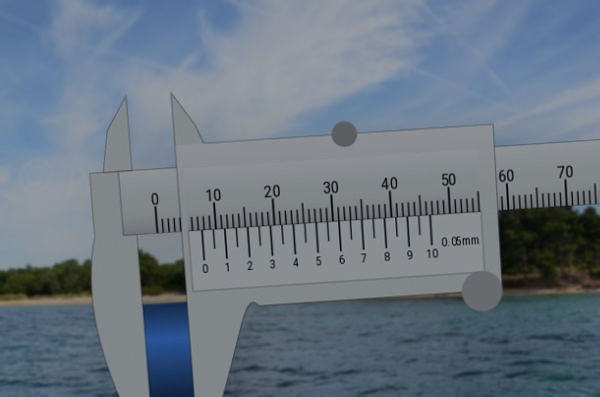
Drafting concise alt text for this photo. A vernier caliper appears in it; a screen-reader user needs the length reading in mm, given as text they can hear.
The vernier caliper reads 7.6 mm
